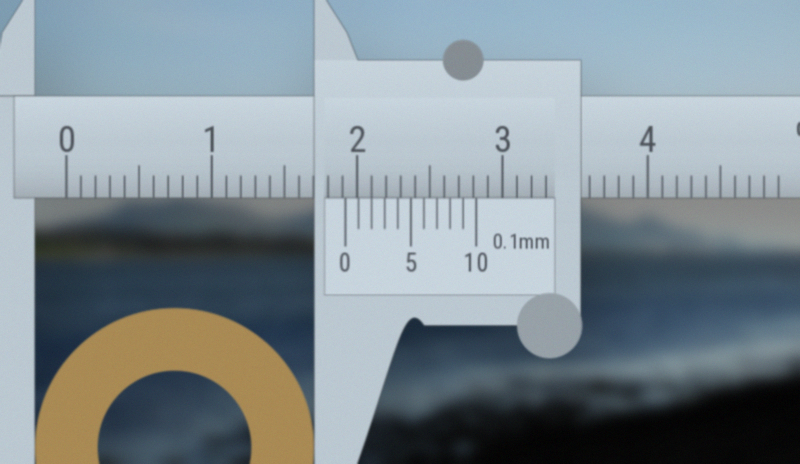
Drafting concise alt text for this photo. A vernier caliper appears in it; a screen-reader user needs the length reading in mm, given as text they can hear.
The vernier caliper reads 19.2 mm
